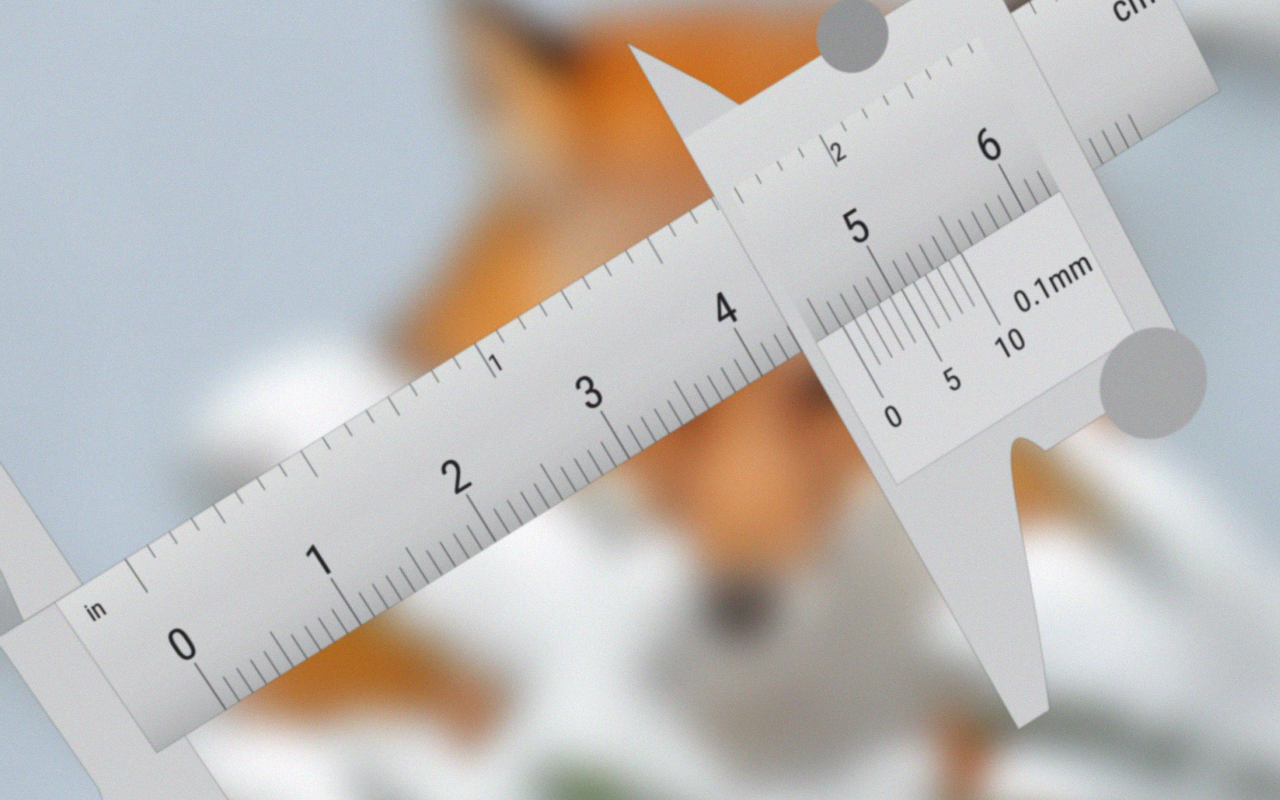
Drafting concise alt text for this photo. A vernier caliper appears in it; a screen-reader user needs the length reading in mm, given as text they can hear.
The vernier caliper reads 46.1 mm
